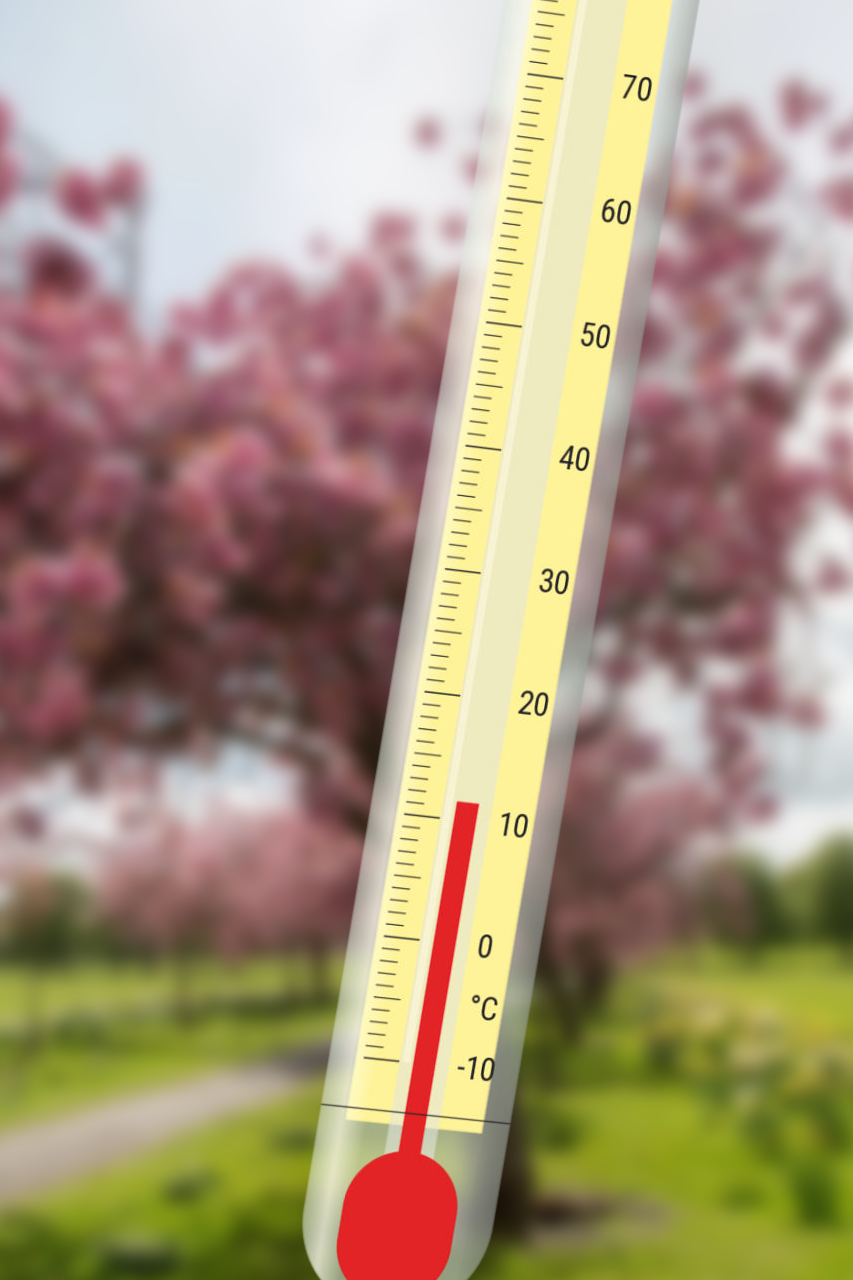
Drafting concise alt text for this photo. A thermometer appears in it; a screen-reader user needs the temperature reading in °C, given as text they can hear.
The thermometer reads 11.5 °C
